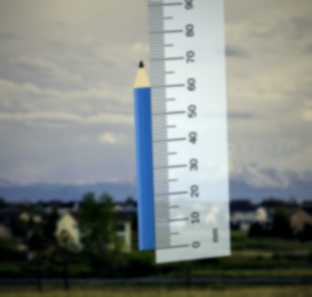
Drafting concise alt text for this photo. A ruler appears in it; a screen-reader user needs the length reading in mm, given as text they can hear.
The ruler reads 70 mm
